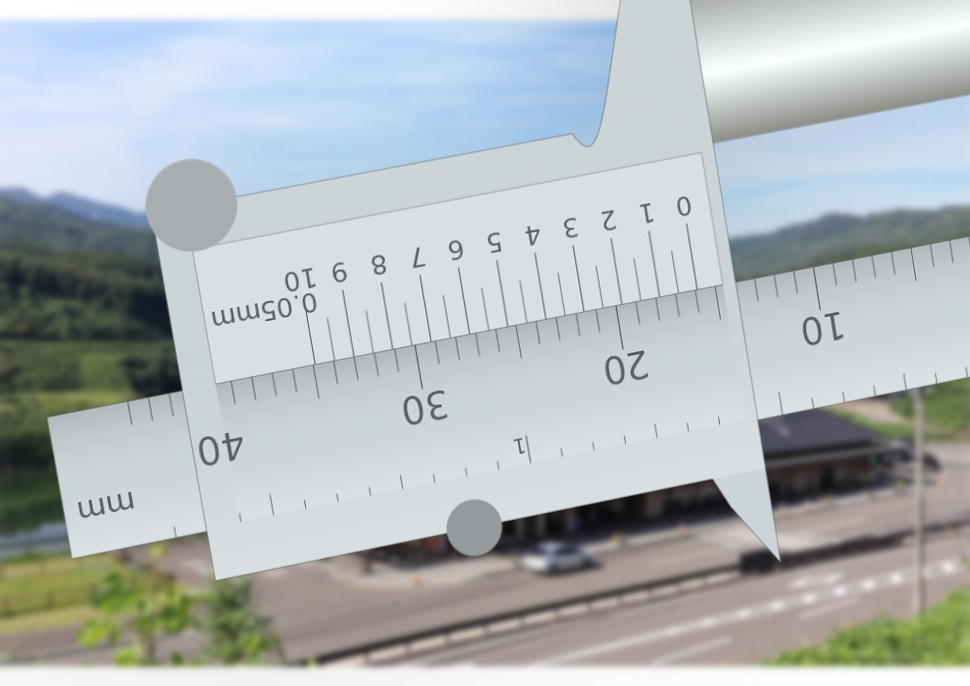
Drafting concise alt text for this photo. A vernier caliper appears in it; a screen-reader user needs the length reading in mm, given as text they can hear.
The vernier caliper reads 15.9 mm
